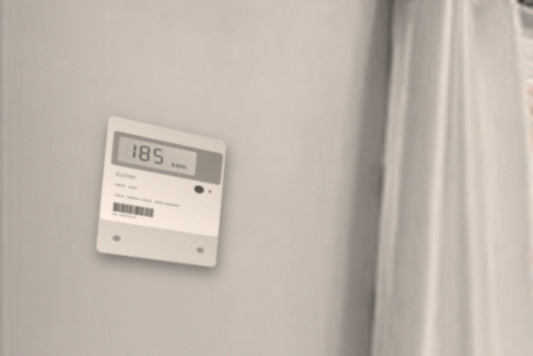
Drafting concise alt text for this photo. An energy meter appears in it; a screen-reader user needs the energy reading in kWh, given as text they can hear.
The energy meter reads 185 kWh
